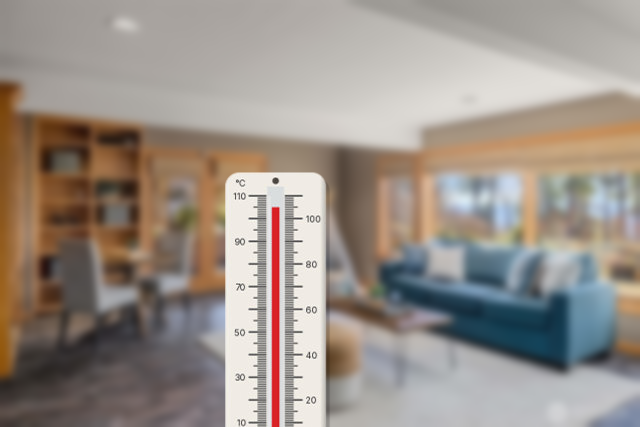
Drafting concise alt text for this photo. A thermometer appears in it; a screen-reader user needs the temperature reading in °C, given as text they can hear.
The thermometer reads 105 °C
